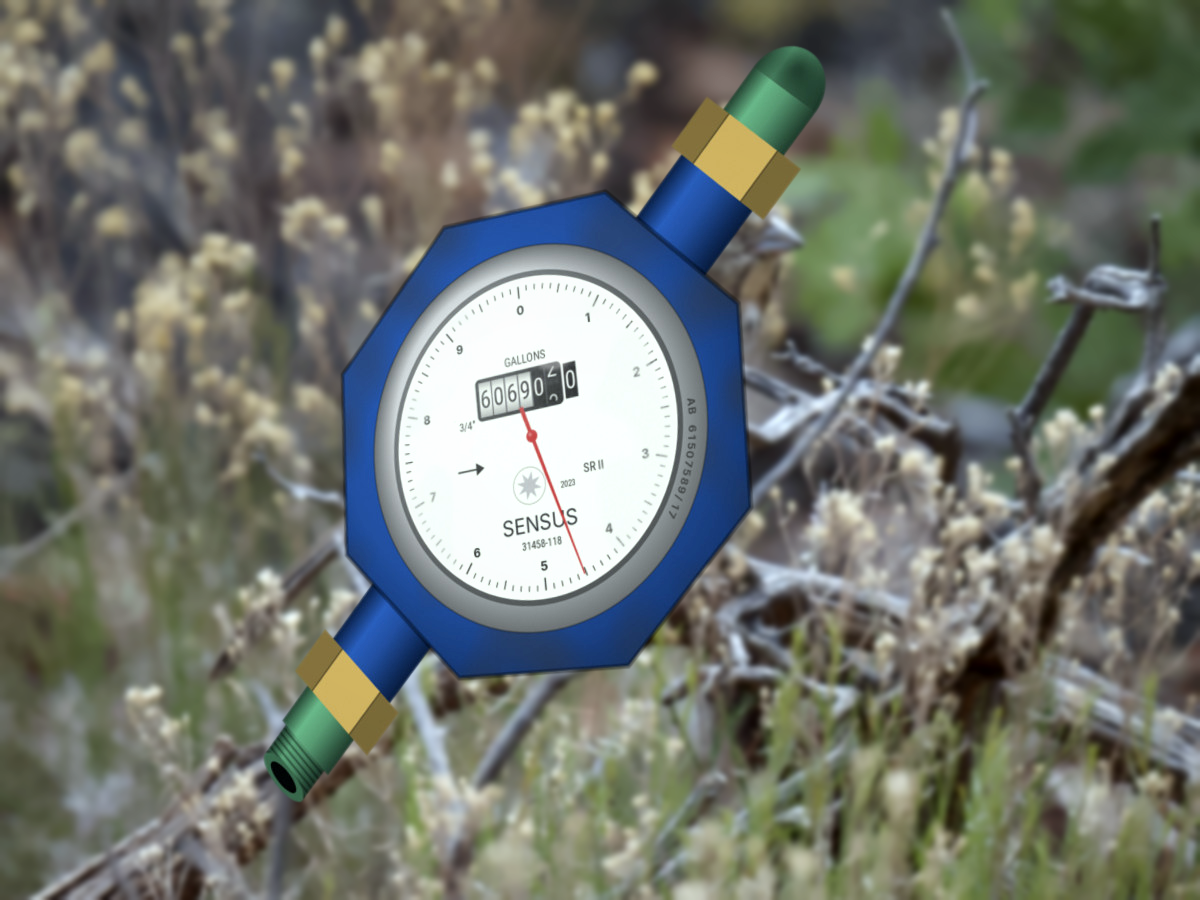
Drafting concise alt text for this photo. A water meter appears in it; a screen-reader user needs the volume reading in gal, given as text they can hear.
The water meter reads 6069024.5 gal
